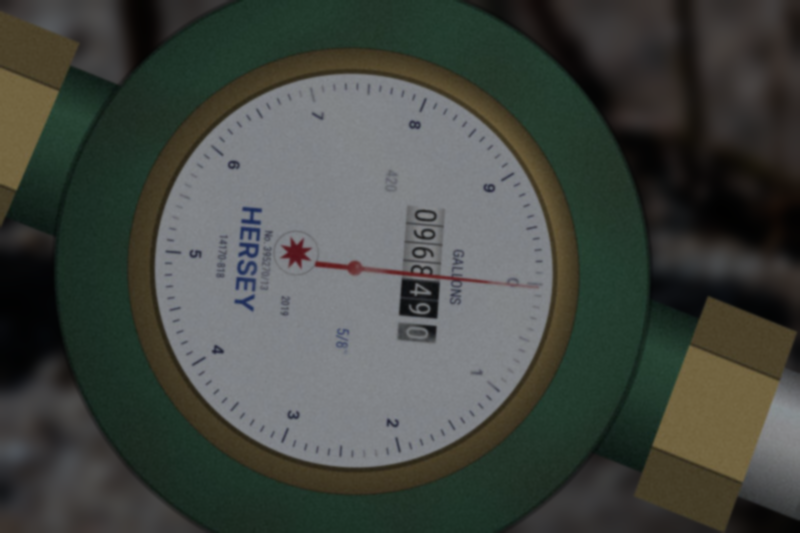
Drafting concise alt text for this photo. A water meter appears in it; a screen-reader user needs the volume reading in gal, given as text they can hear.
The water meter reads 968490.0 gal
